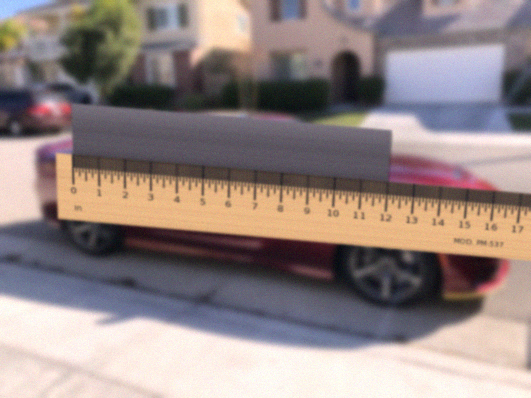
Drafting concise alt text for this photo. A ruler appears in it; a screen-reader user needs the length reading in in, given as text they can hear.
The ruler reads 12 in
